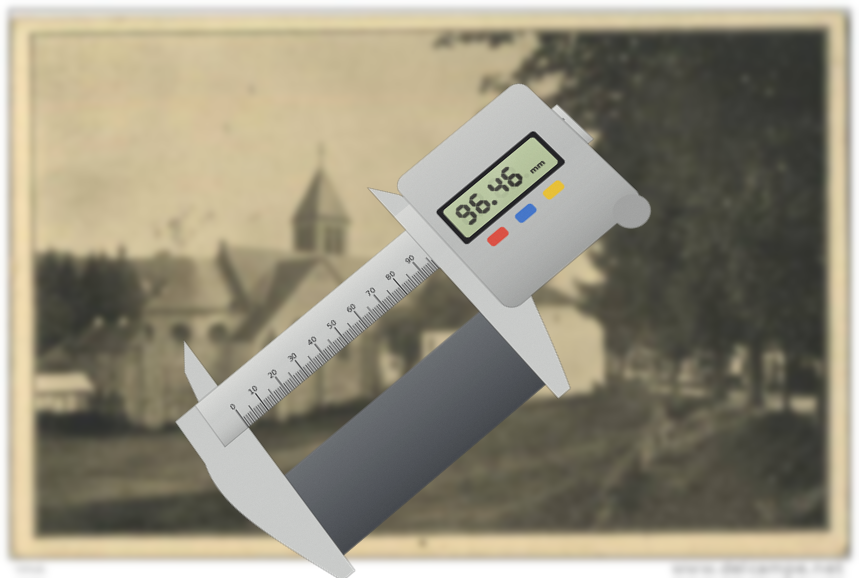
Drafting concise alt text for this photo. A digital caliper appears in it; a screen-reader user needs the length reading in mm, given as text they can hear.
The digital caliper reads 96.46 mm
